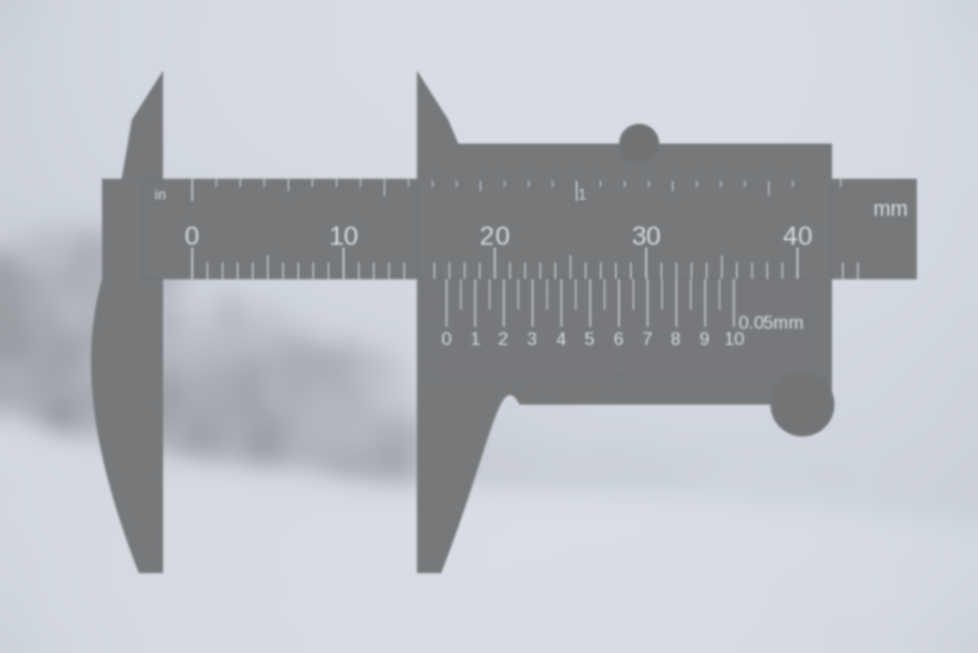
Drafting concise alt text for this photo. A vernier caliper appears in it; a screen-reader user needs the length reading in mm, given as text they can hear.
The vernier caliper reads 16.8 mm
